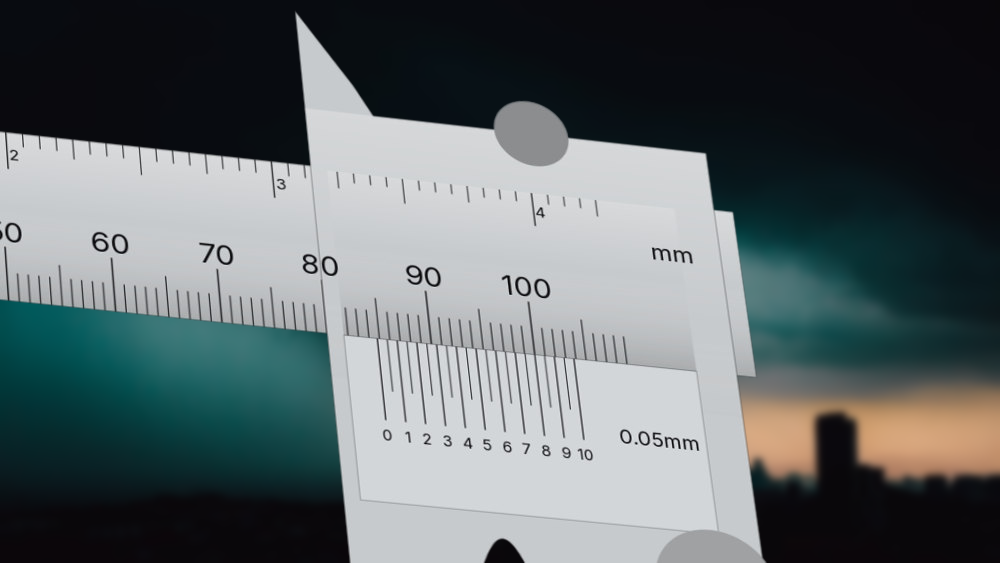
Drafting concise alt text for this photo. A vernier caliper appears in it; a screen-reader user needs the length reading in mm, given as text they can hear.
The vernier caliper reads 84.8 mm
